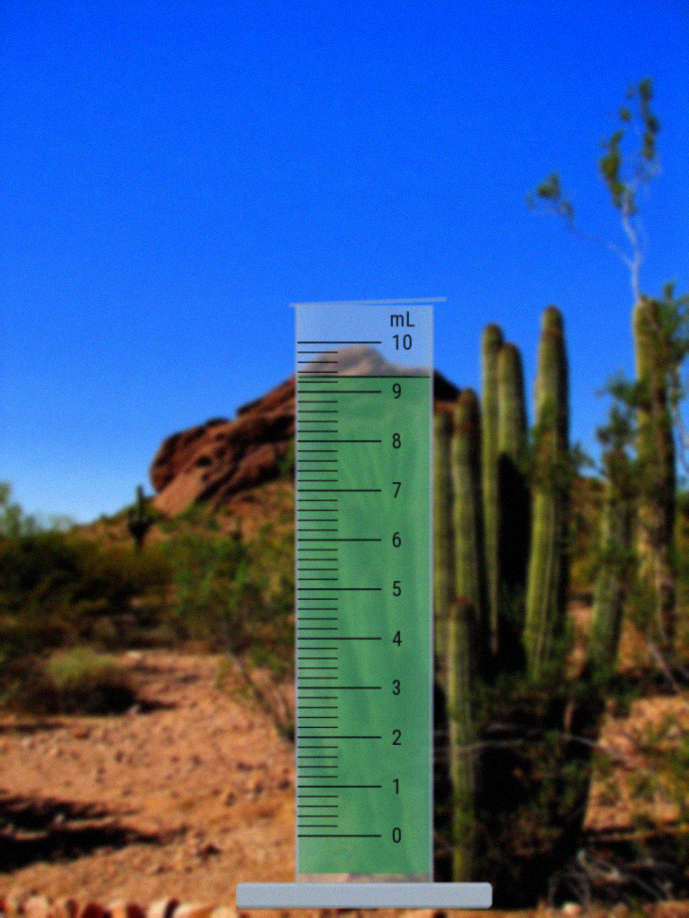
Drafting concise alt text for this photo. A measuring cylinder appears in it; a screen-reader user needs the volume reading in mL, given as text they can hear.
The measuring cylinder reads 9.3 mL
